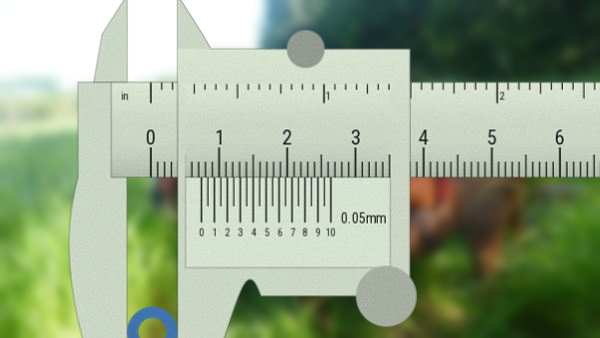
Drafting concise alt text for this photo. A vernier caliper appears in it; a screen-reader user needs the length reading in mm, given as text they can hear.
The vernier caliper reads 7.4 mm
